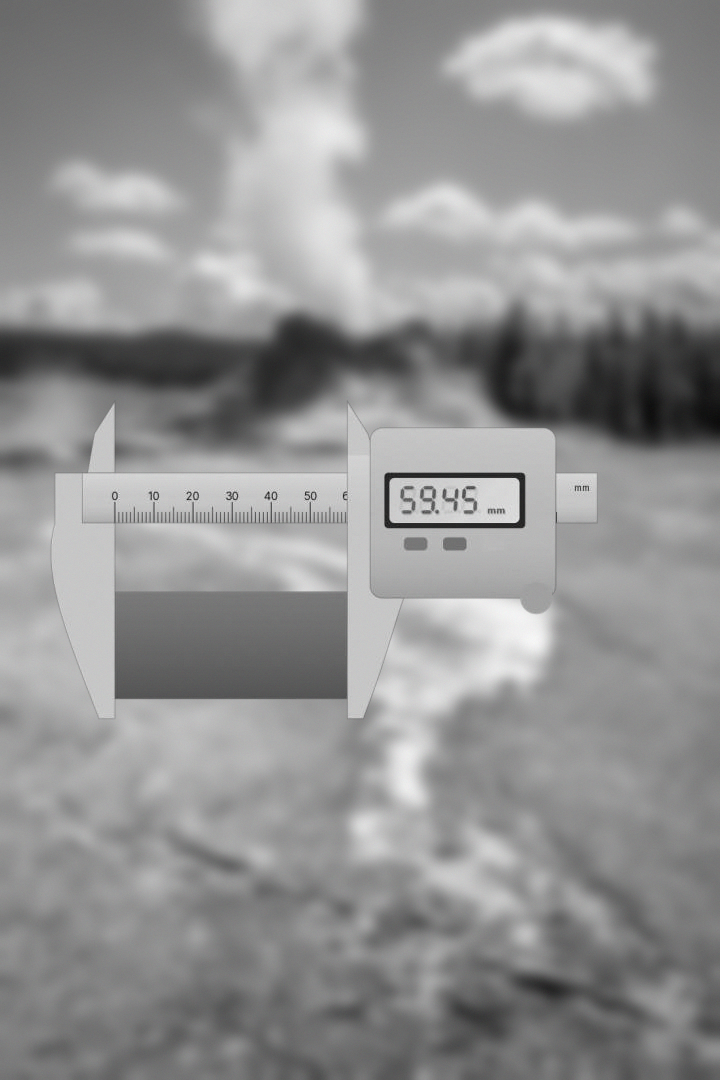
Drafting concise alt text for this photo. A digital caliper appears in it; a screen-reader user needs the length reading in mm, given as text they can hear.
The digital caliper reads 59.45 mm
